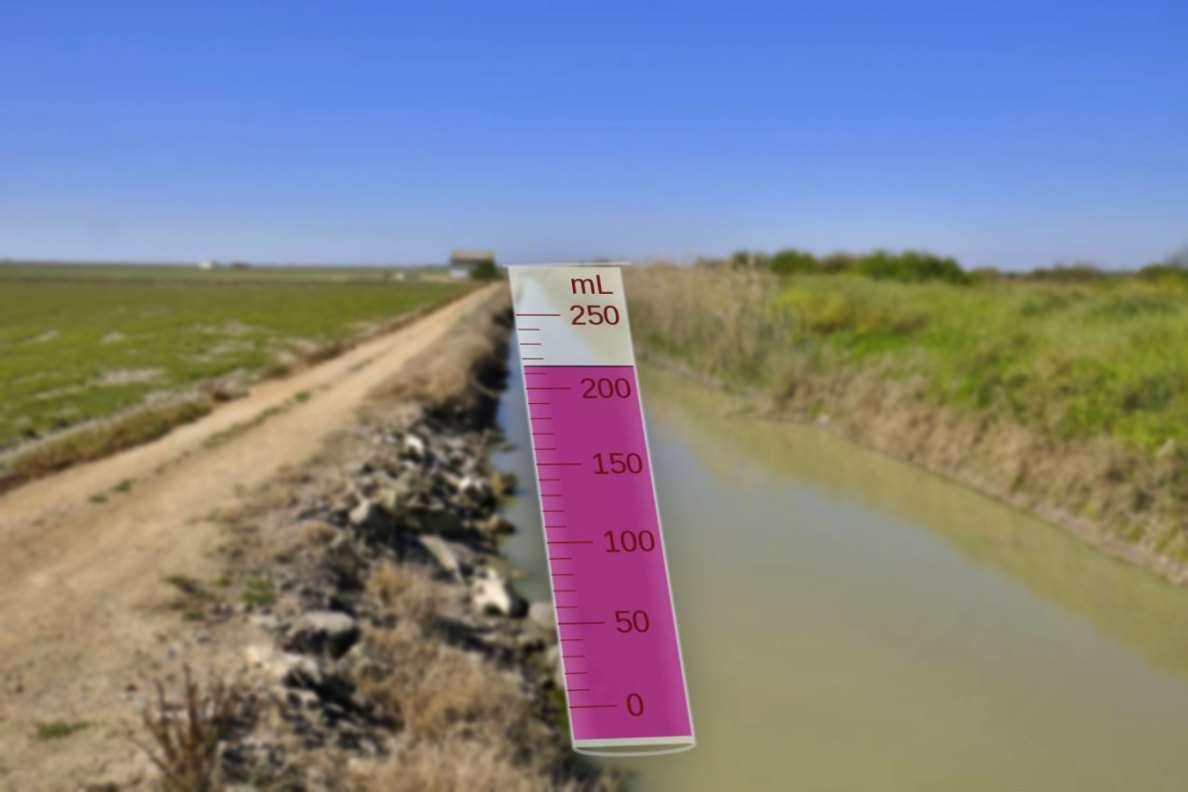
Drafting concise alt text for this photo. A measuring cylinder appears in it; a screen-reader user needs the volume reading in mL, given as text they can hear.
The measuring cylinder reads 215 mL
